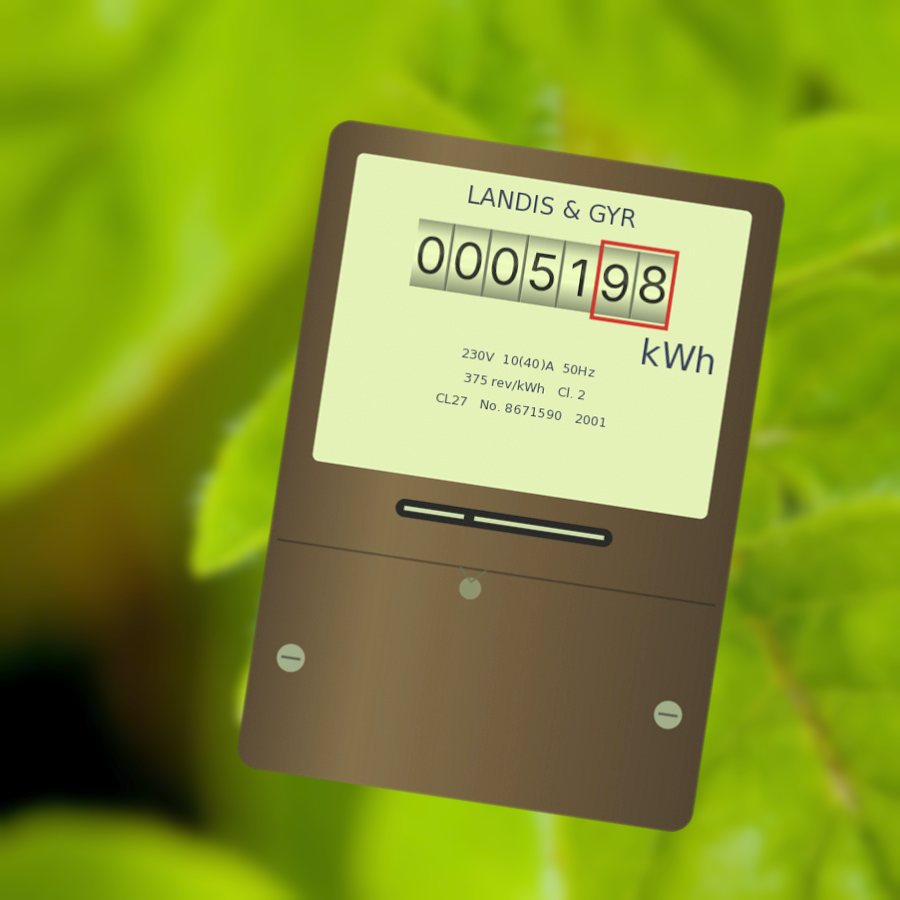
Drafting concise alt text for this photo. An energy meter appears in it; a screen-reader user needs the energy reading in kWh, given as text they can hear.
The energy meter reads 51.98 kWh
